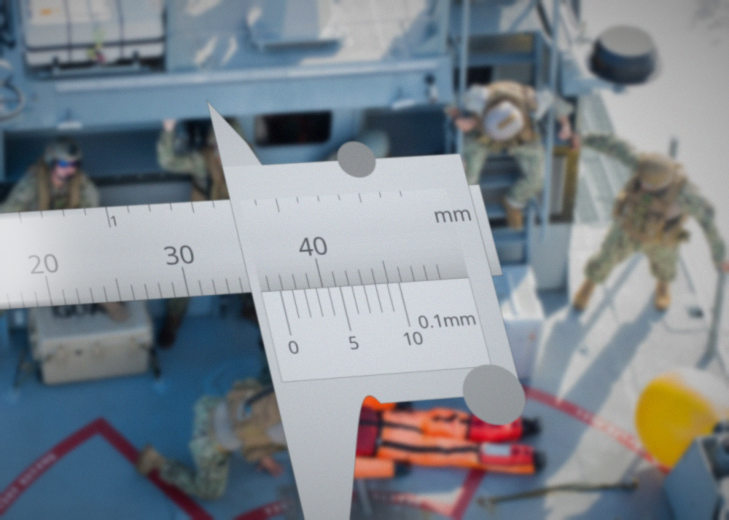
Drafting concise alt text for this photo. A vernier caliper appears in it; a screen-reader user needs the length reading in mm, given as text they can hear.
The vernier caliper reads 36.8 mm
